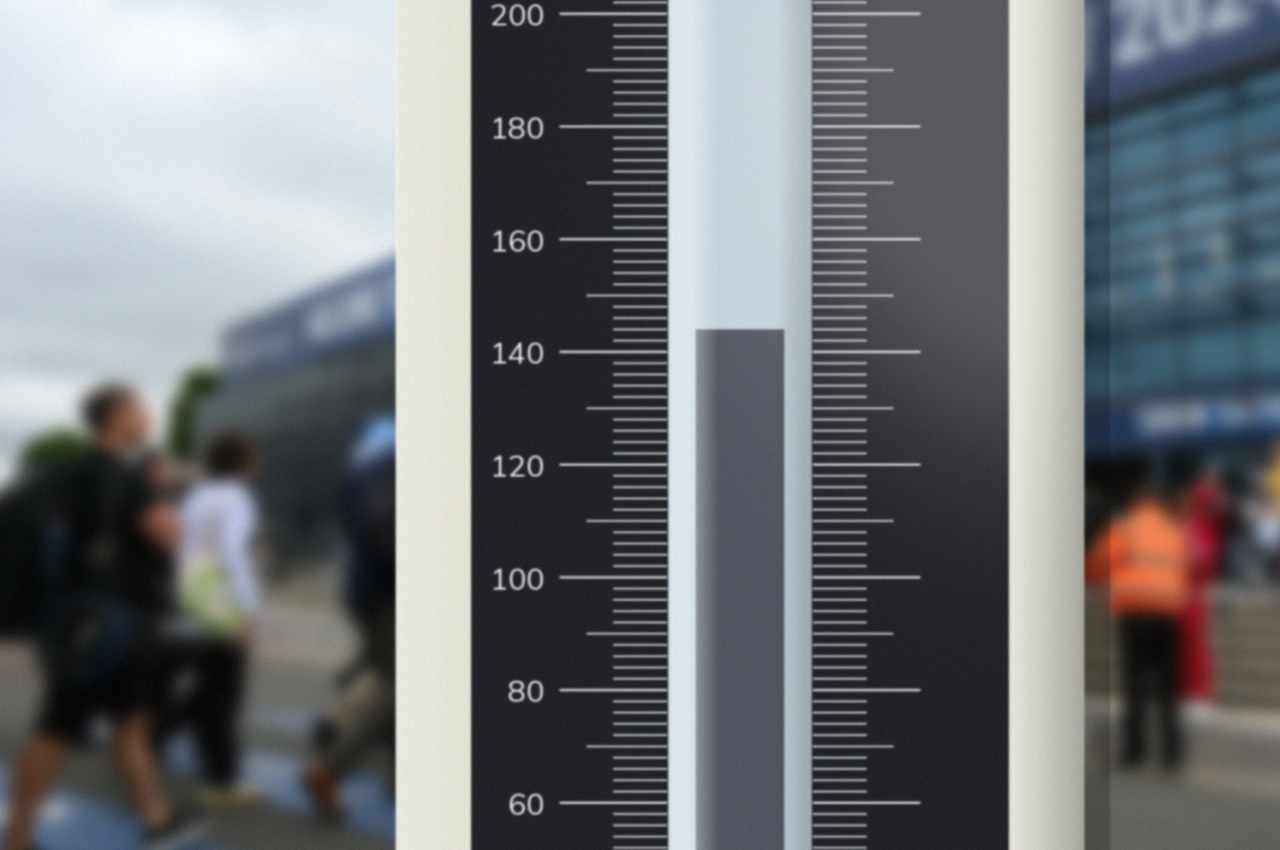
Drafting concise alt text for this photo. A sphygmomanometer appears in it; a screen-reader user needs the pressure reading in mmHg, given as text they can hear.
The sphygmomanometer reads 144 mmHg
